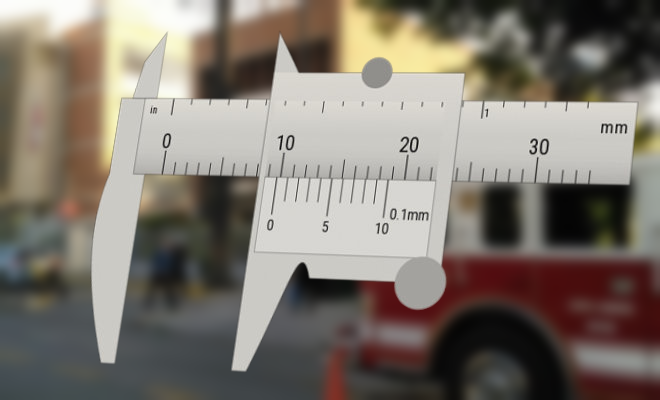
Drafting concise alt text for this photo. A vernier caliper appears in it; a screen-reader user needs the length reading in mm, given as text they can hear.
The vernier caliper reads 9.7 mm
